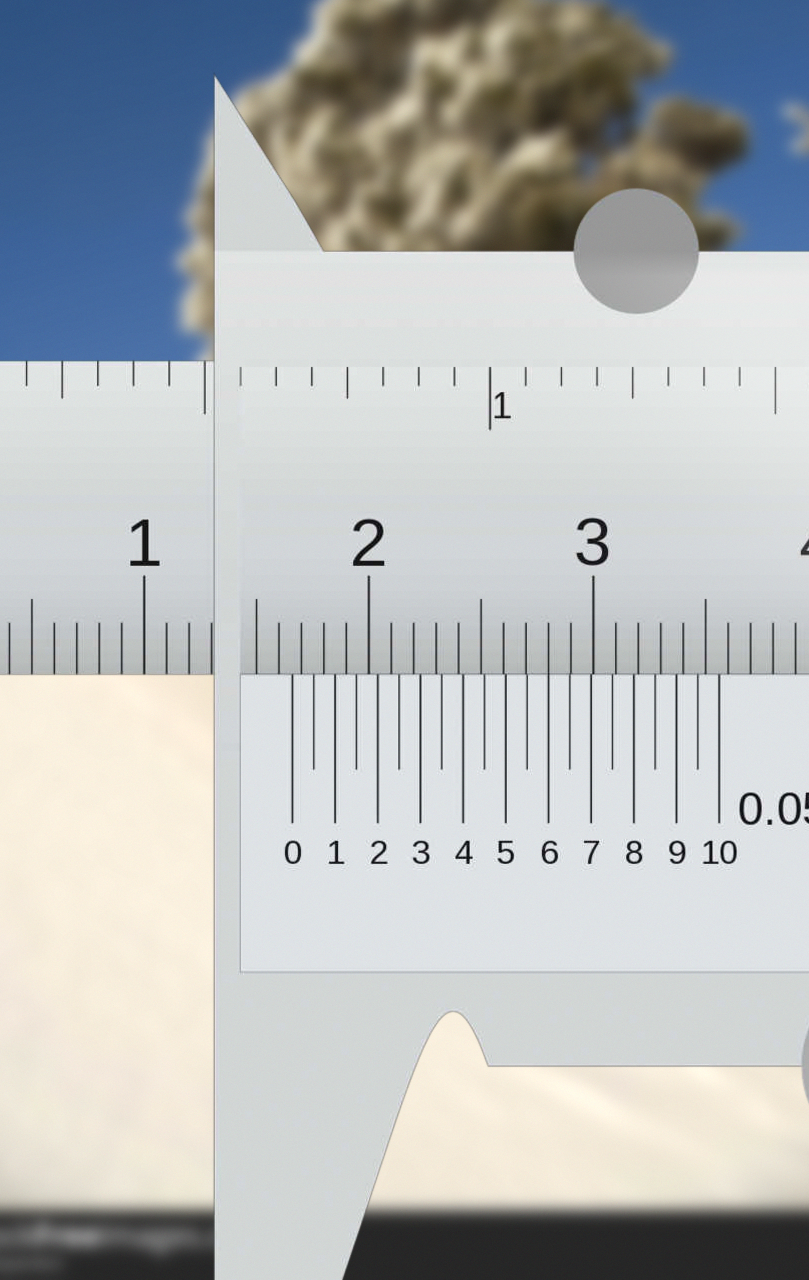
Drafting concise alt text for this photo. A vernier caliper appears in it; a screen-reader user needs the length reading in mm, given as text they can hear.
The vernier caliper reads 16.6 mm
